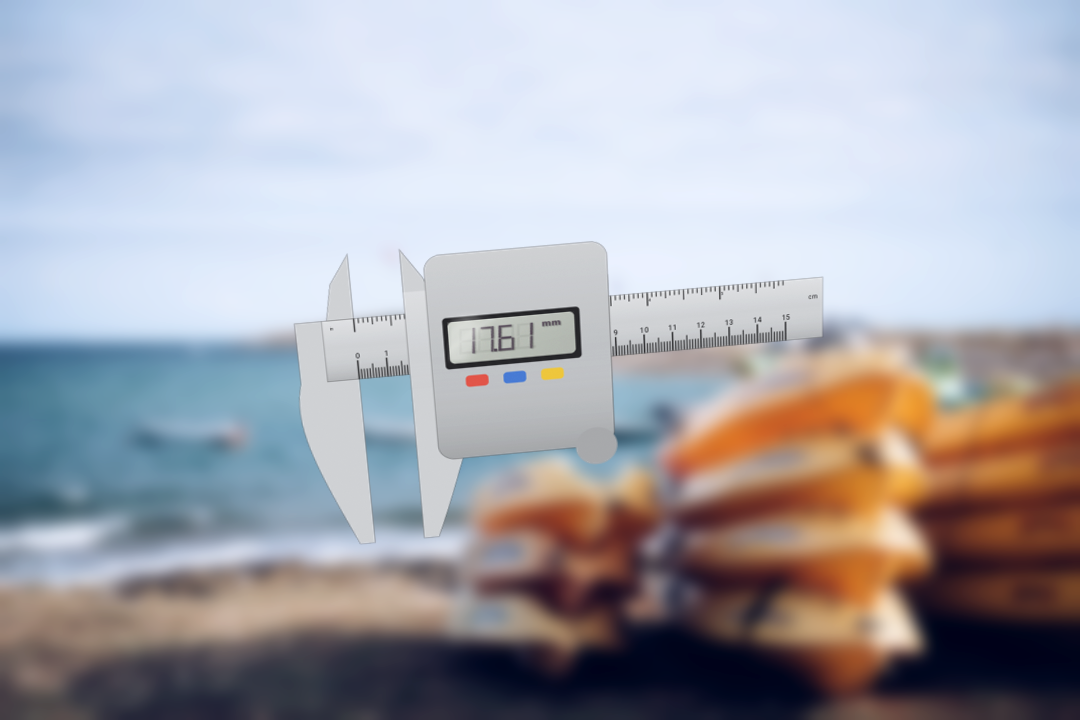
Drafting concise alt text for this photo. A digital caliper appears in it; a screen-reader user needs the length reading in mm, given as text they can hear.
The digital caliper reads 17.61 mm
